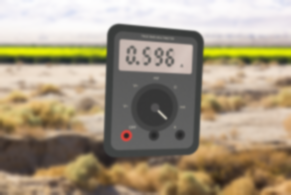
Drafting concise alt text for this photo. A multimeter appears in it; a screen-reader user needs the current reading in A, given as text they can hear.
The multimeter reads 0.596 A
